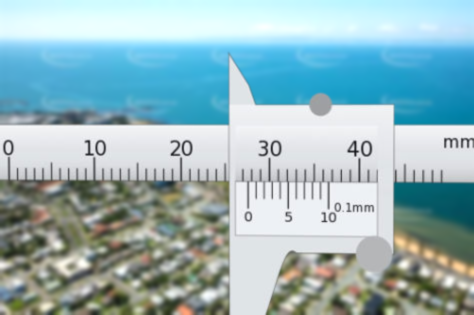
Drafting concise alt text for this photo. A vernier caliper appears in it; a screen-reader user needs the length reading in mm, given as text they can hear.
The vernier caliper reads 27.6 mm
